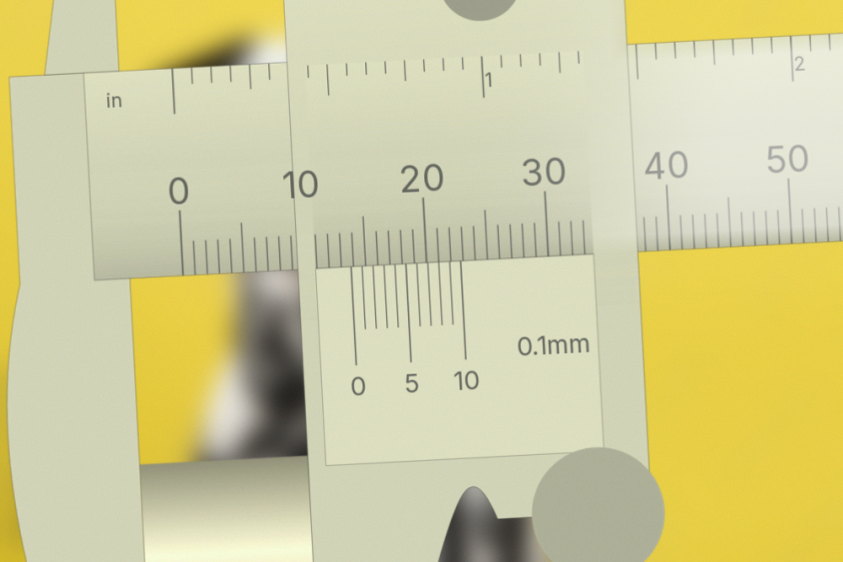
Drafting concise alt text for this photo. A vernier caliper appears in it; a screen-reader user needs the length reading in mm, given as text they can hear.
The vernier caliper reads 13.8 mm
